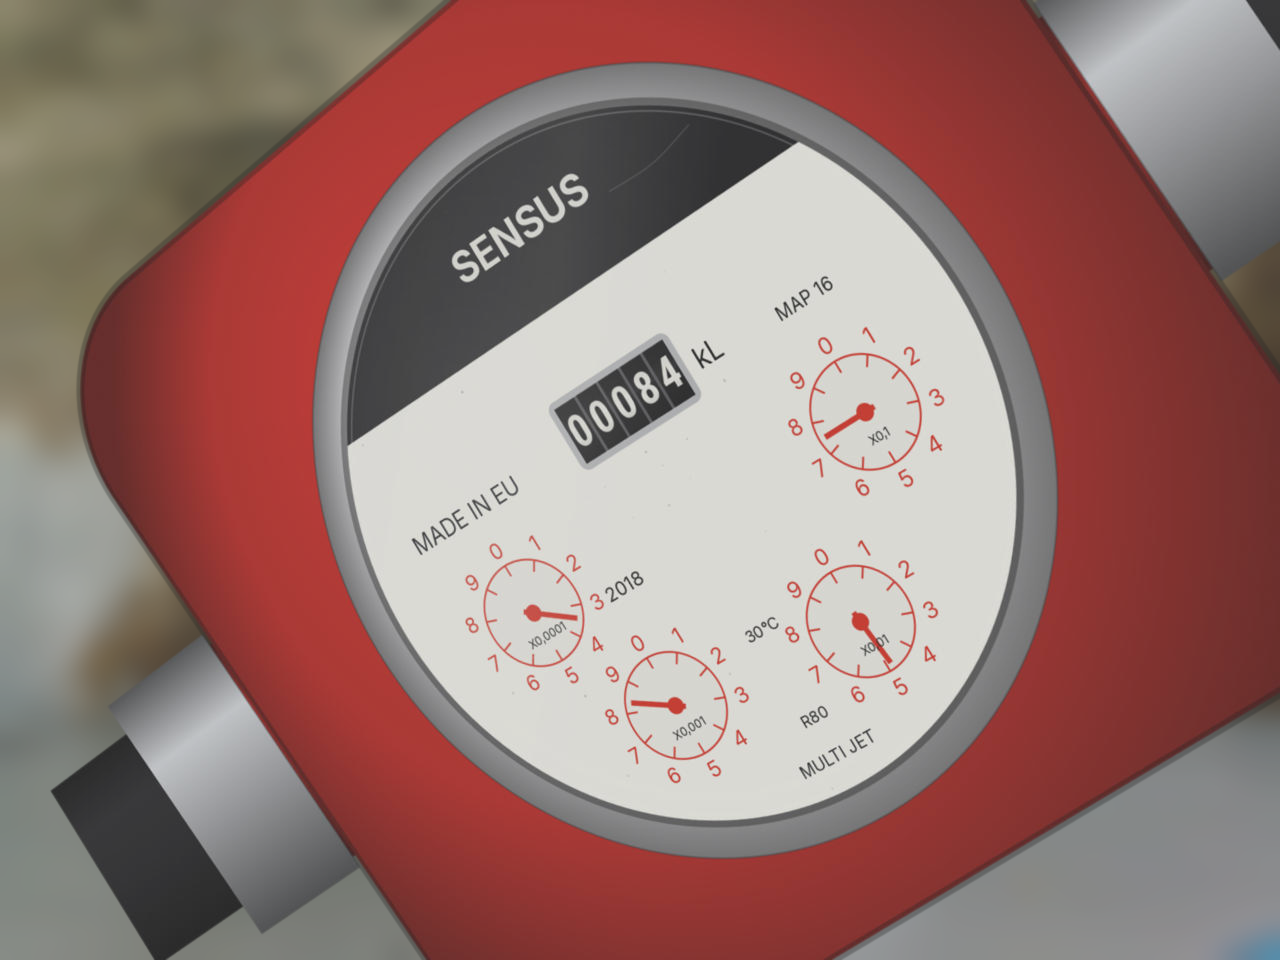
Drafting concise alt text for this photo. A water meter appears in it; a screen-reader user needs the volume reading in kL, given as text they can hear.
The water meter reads 84.7483 kL
